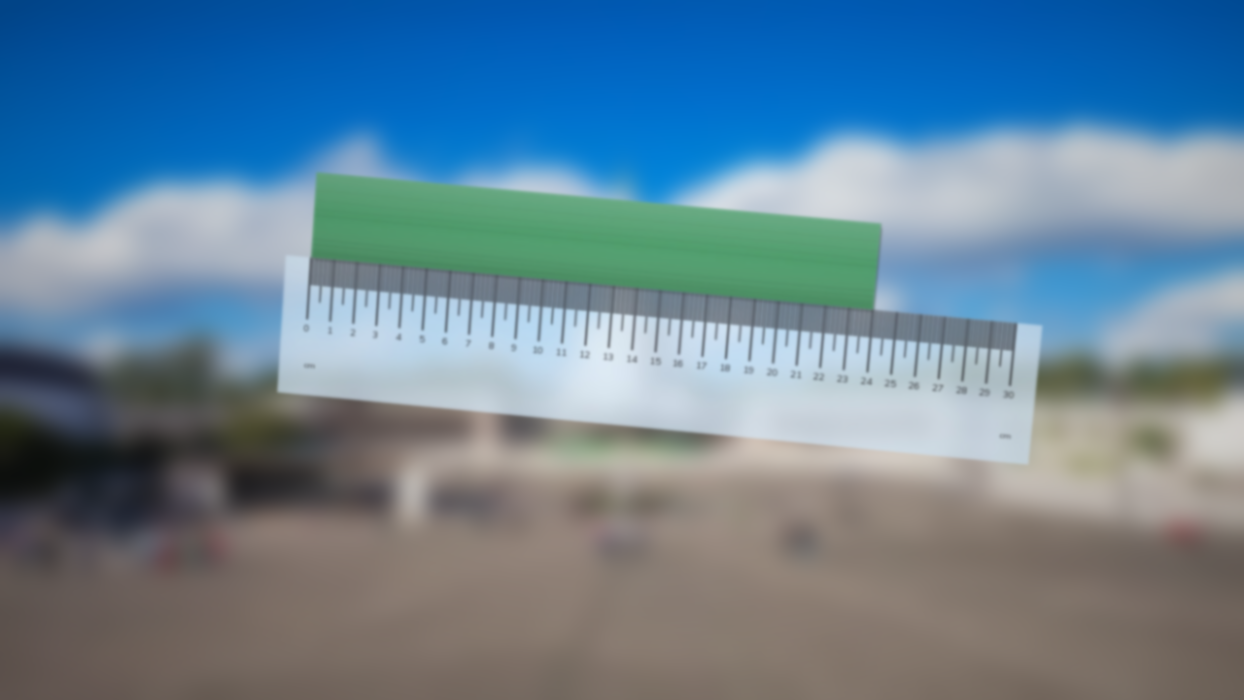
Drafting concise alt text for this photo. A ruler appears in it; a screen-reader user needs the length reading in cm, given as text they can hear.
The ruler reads 24 cm
